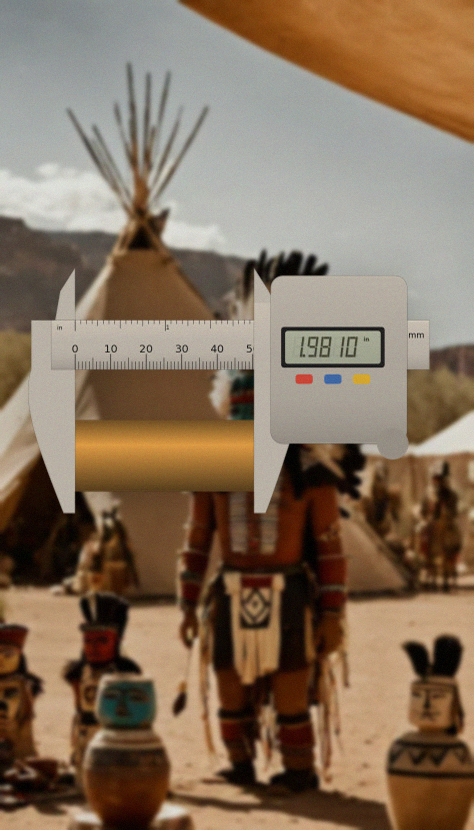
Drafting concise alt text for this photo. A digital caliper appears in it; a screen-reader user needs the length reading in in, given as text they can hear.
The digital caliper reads 1.9810 in
